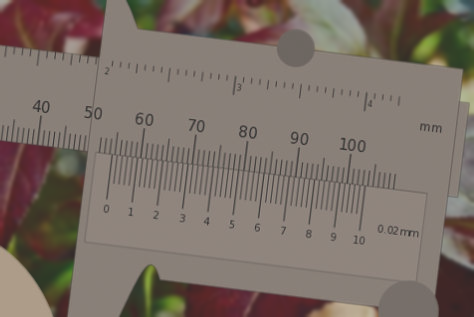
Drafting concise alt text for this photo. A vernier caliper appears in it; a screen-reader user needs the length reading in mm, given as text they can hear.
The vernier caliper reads 54.5 mm
